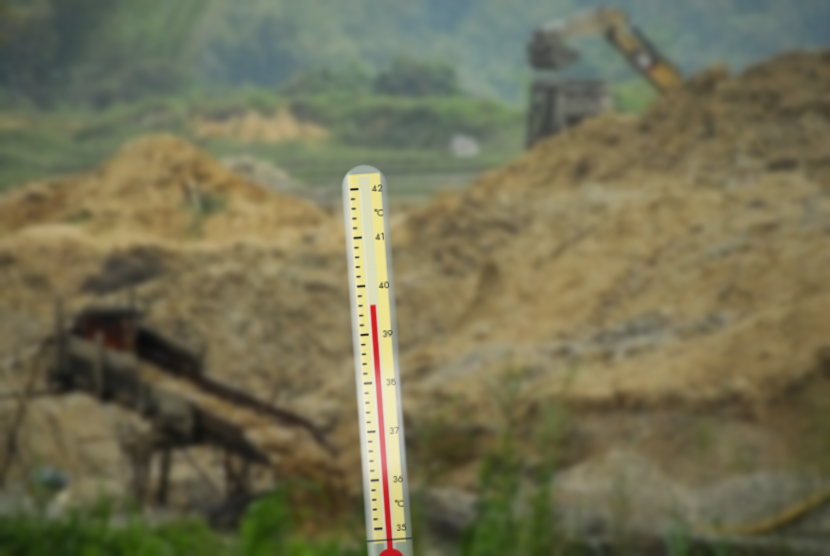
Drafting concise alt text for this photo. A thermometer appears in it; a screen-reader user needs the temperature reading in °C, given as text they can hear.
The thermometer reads 39.6 °C
